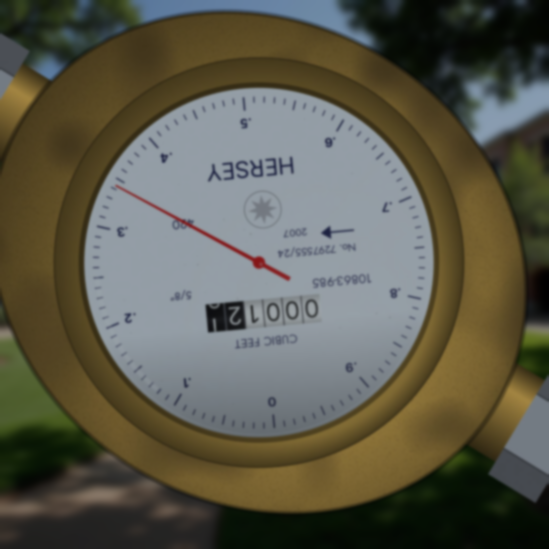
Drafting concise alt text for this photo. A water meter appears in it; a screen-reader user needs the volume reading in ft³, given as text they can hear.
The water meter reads 121.34 ft³
